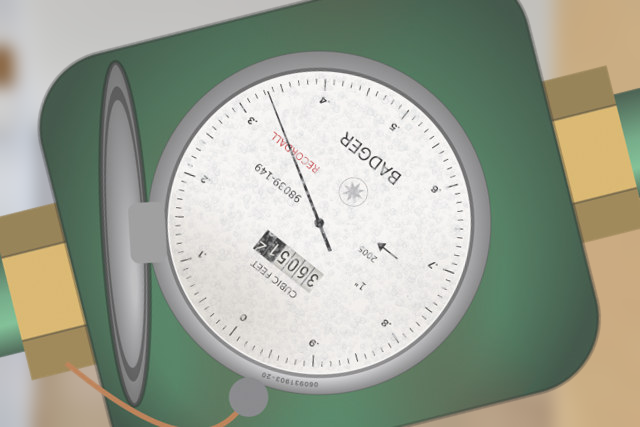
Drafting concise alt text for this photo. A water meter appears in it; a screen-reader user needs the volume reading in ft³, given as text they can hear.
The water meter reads 360512.33 ft³
